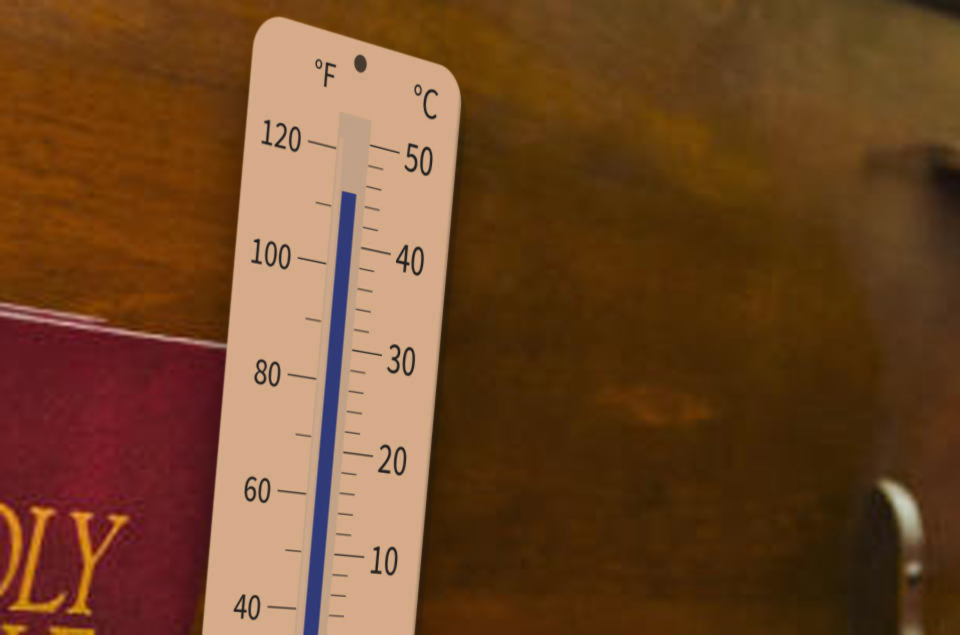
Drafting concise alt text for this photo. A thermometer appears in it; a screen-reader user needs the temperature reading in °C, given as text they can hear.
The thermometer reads 45 °C
